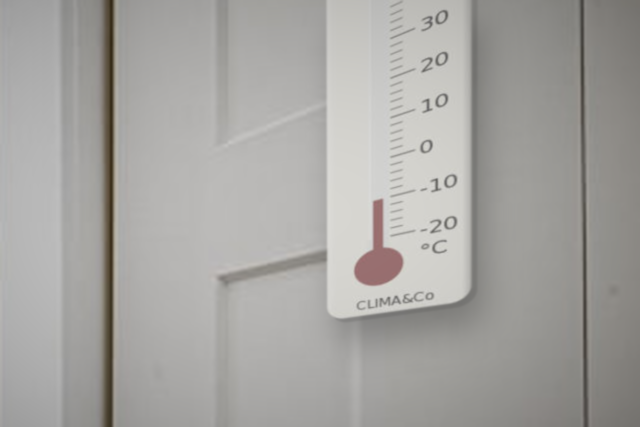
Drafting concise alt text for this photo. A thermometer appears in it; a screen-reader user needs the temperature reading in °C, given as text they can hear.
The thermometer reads -10 °C
